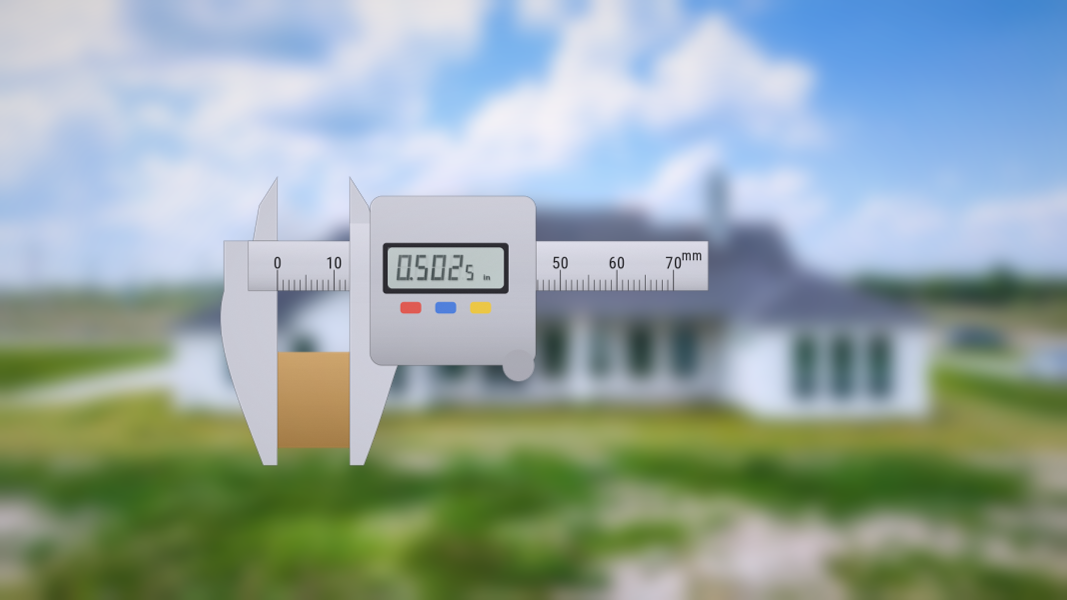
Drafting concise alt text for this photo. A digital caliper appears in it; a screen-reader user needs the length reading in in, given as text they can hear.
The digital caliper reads 0.5025 in
